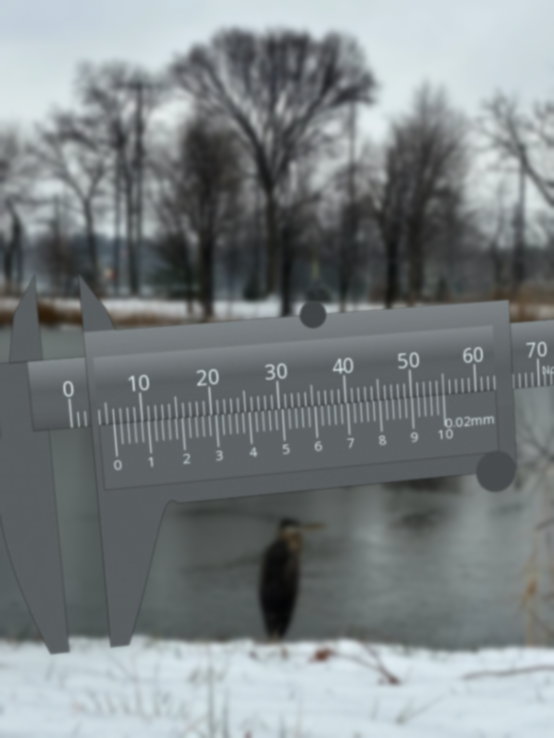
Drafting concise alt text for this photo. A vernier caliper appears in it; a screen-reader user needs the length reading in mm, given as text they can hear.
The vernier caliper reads 6.0 mm
